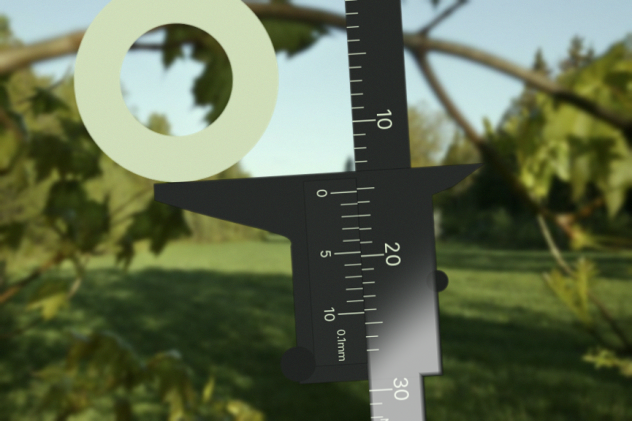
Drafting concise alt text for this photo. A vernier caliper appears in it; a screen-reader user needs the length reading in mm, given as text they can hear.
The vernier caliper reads 15.2 mm
